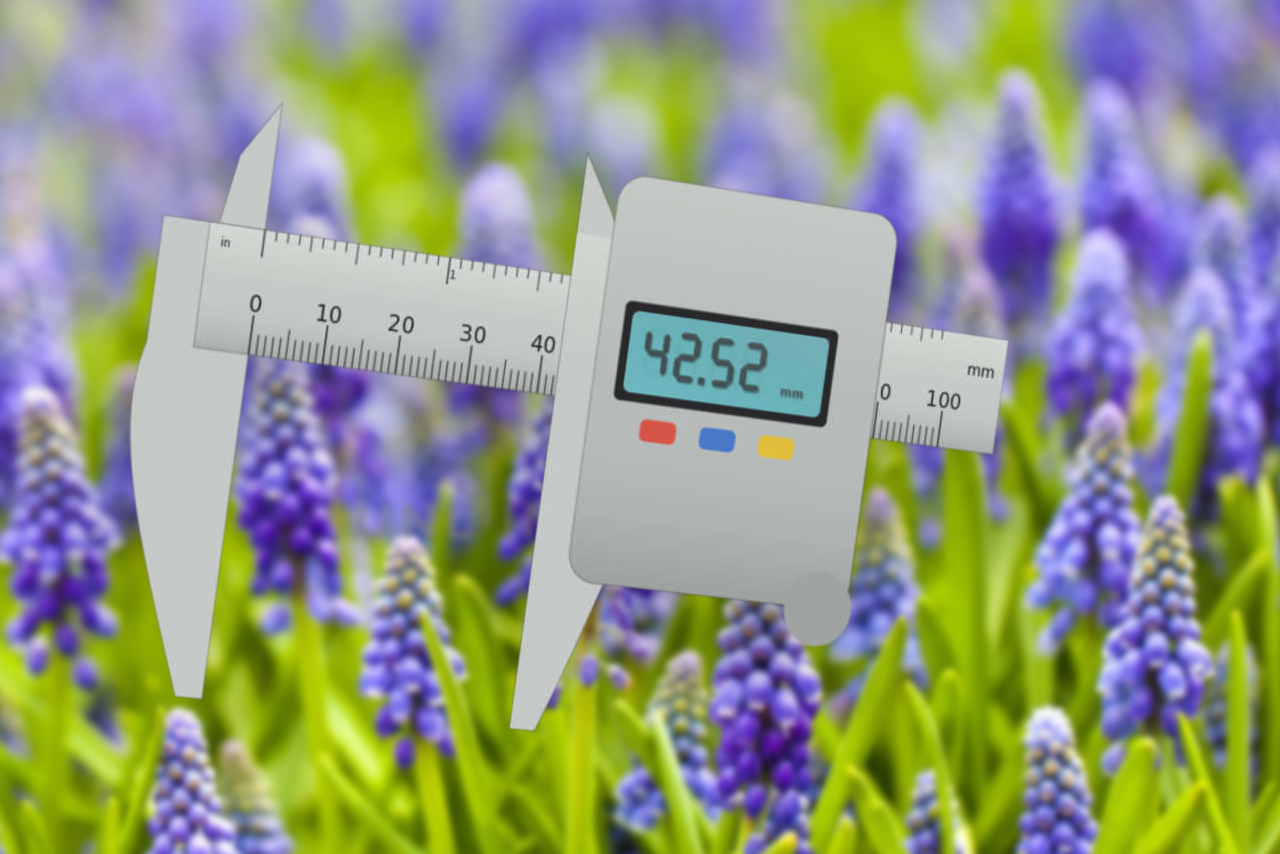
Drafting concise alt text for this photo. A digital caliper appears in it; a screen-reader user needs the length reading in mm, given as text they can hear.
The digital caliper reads 42.52 mm
